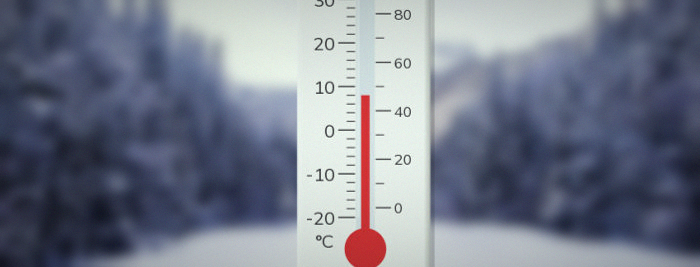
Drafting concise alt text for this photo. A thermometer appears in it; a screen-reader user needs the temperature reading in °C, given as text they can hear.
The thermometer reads 8 °C
